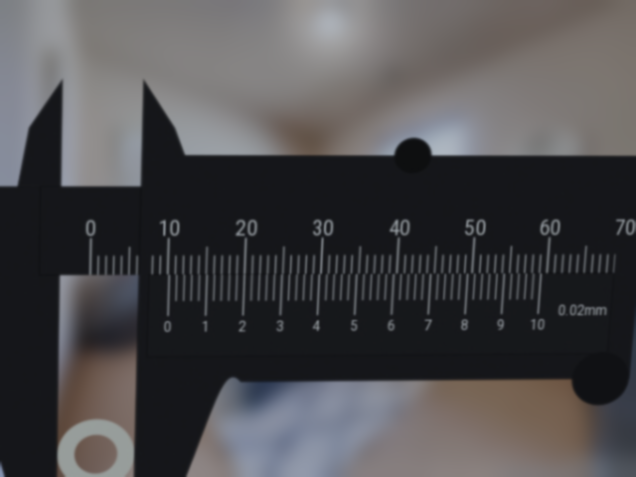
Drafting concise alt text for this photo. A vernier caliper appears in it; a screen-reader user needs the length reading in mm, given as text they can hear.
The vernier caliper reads 10.2 mm
